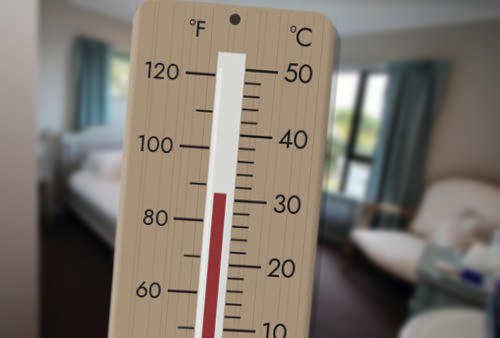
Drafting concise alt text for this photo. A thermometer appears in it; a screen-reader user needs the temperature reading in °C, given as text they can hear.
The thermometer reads 31 °C
